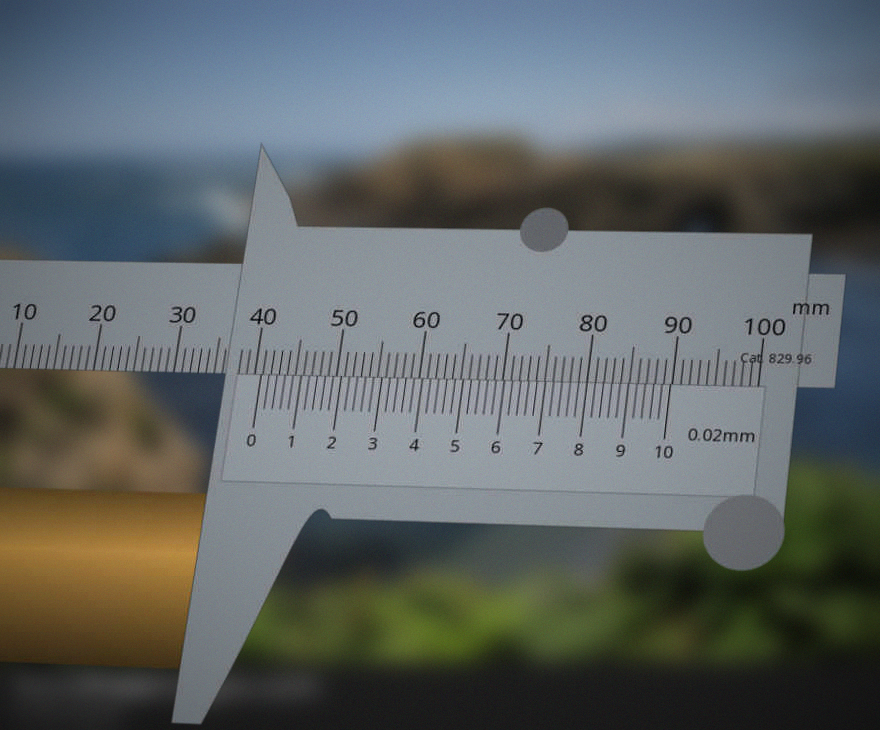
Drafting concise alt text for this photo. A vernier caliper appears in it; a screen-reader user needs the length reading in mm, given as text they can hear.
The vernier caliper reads 40.8 mm
